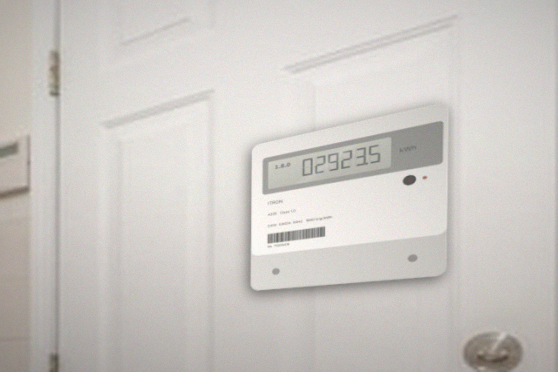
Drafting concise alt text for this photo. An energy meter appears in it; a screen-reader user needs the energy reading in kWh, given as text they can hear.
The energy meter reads 2923.5 kWh
